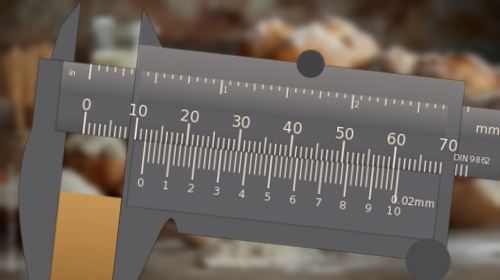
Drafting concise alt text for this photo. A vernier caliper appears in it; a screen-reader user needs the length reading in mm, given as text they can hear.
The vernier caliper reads 12.0 mm
